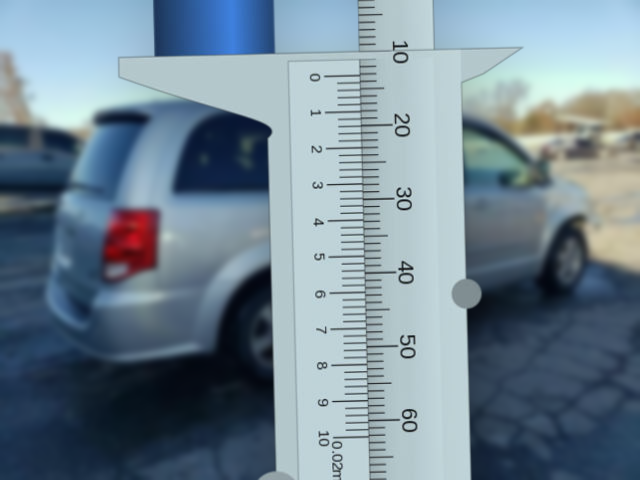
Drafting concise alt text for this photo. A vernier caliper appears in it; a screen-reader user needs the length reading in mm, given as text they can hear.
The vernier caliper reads 13.2 mm
